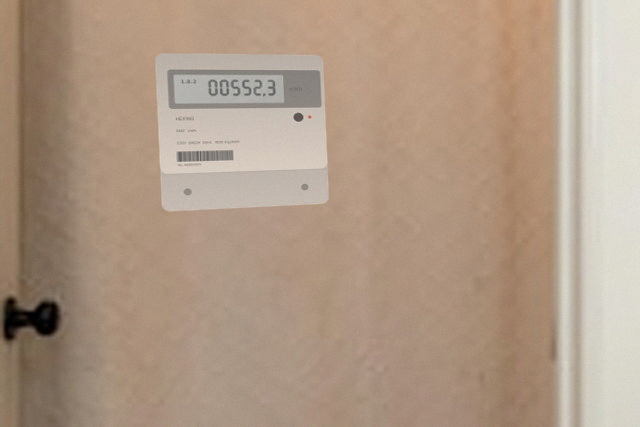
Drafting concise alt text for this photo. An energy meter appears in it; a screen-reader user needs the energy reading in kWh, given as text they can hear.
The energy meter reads 552.3 kWh
